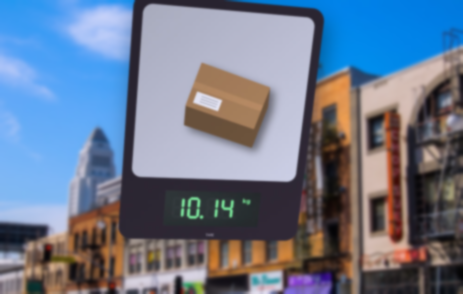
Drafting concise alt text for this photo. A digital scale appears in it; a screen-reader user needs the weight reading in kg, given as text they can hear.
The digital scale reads 10.14 kg
